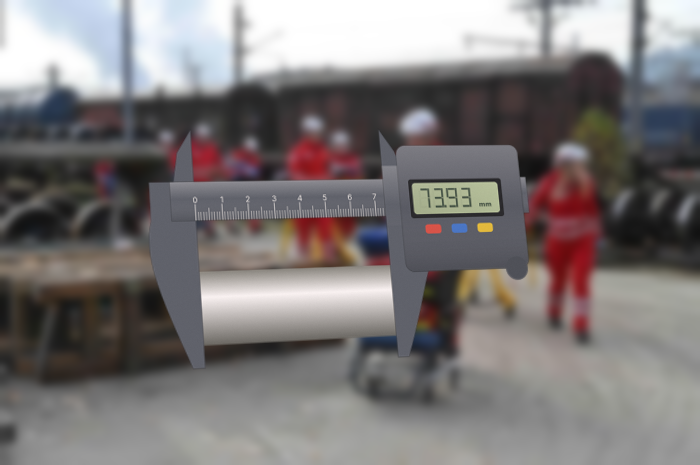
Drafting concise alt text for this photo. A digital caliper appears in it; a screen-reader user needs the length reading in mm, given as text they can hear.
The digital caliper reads 73.93 mm
